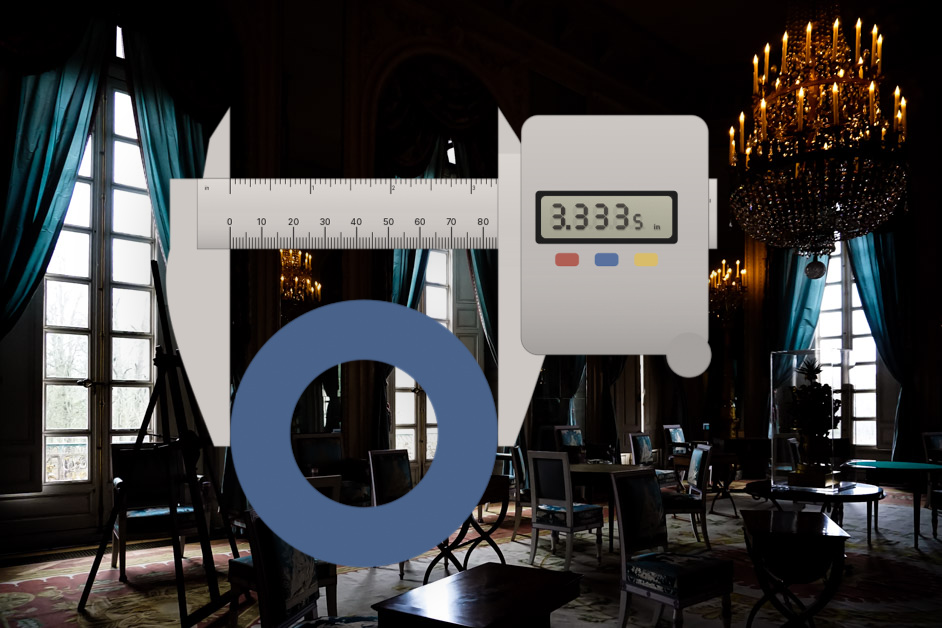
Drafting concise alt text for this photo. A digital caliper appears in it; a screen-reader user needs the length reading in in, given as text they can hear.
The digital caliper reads 3.3335 in
